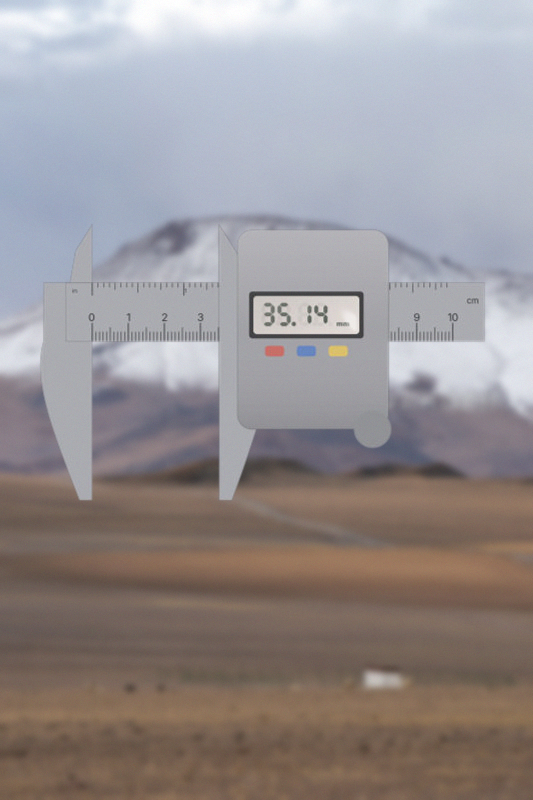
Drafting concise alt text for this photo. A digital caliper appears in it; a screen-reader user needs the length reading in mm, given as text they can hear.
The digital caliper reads 35.14 mm
